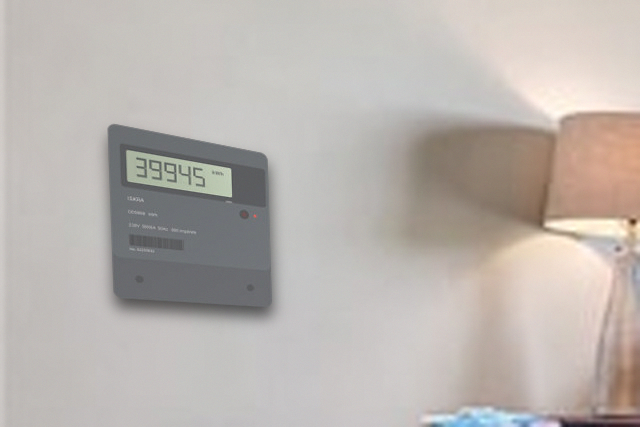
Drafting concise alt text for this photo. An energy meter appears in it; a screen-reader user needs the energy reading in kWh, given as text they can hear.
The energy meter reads 39945 kWh
